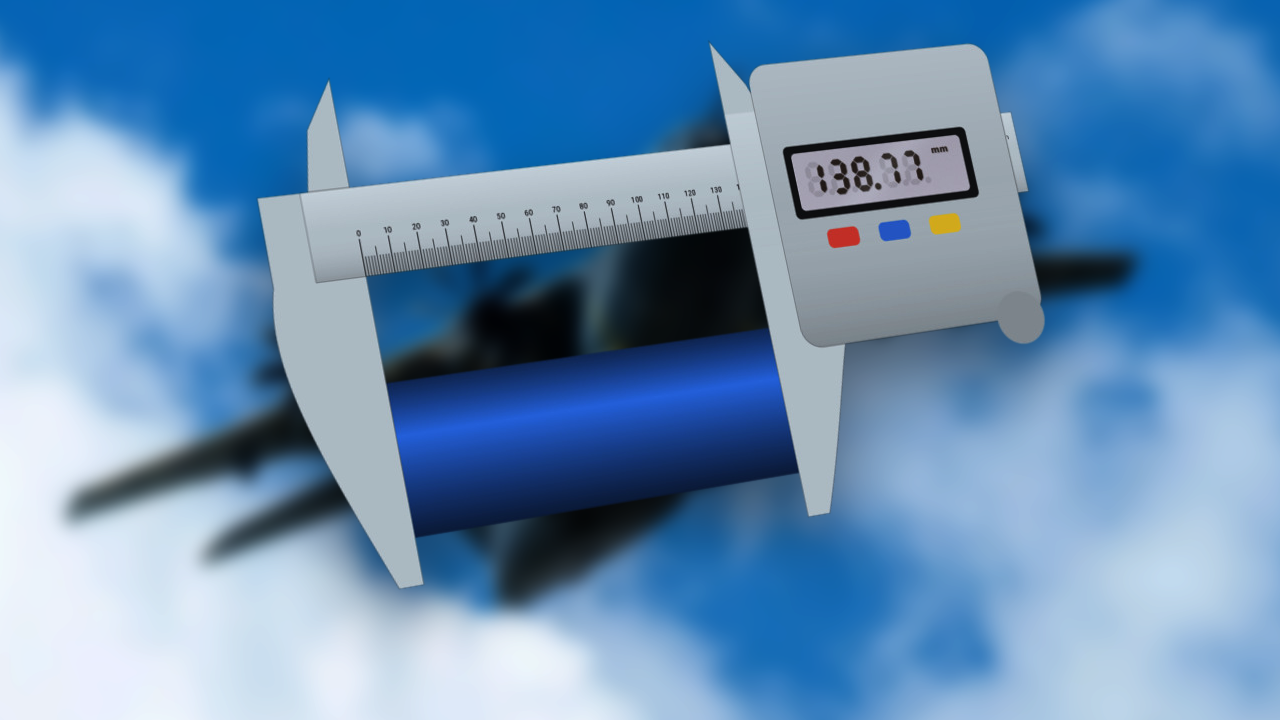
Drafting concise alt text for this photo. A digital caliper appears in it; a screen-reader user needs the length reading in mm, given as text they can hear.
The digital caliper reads 138.77 mm
